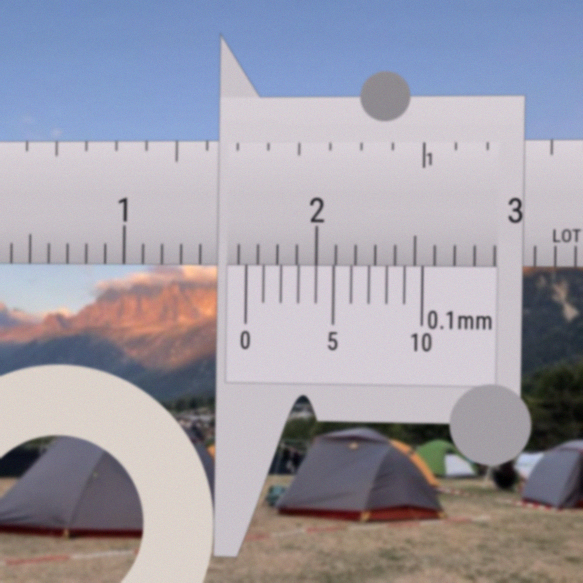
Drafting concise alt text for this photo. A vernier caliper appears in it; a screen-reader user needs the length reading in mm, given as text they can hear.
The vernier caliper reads 16.4 mm
